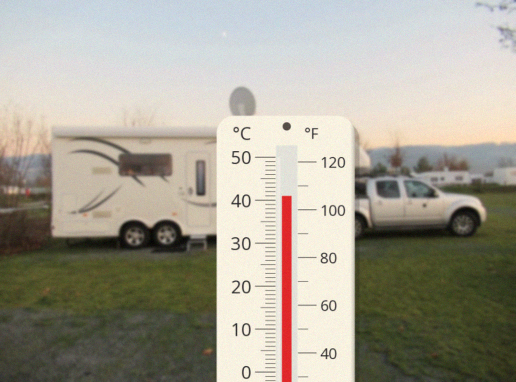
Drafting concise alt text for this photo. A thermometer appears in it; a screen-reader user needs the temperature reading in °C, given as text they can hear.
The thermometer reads 41 °C
